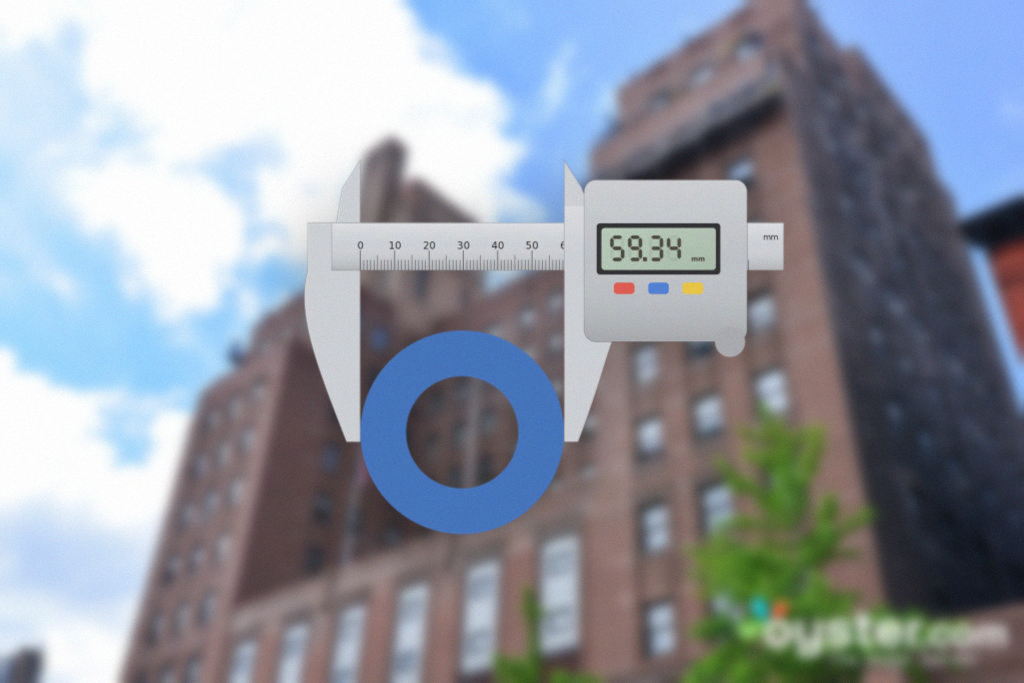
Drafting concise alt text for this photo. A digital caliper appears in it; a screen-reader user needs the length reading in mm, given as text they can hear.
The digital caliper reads 59.34 mm
